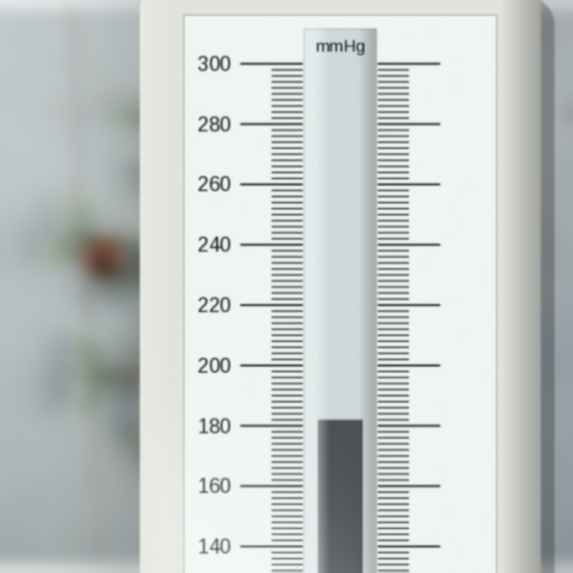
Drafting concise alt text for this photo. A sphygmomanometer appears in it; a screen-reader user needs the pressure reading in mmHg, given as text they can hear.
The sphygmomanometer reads 182 mmHg
